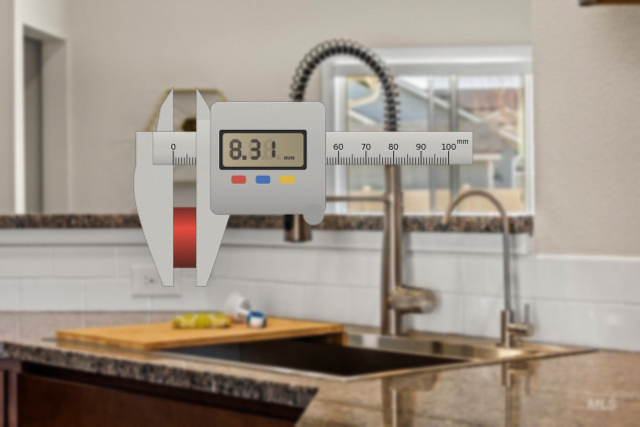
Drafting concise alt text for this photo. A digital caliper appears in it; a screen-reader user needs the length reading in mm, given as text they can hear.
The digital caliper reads 8.31 mm
